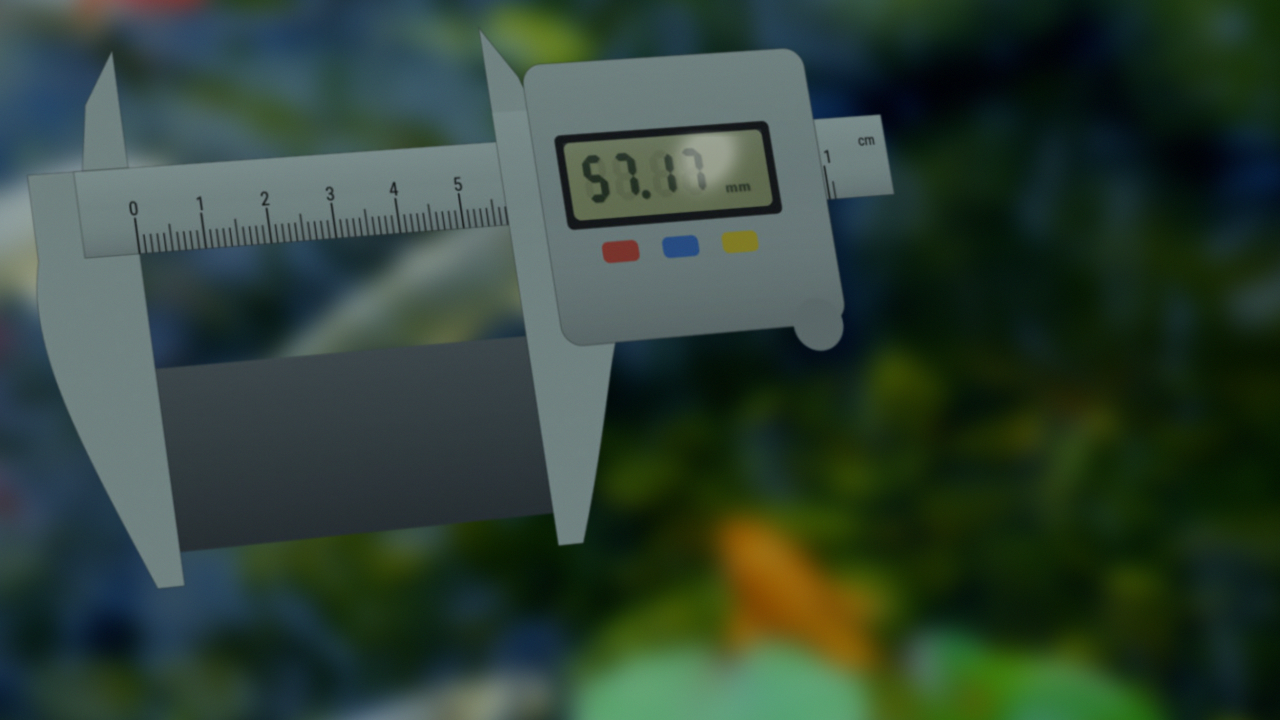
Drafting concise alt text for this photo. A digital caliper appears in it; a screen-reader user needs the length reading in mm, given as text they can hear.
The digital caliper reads 57.17 mm
